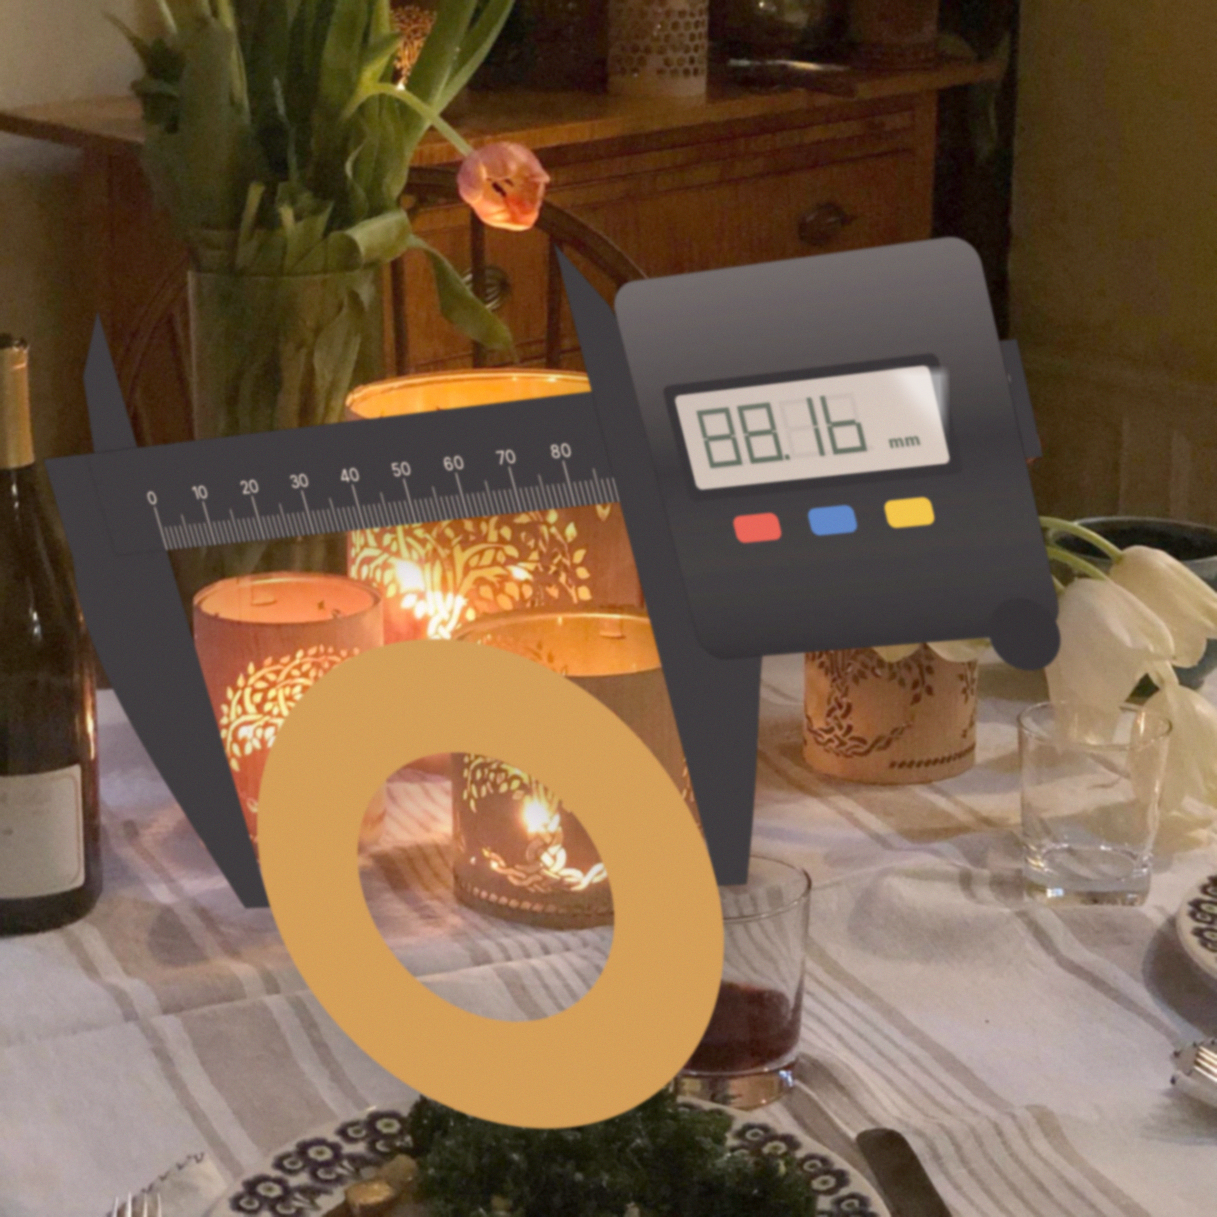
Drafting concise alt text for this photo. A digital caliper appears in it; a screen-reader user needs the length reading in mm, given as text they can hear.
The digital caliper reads 88.16 mm
